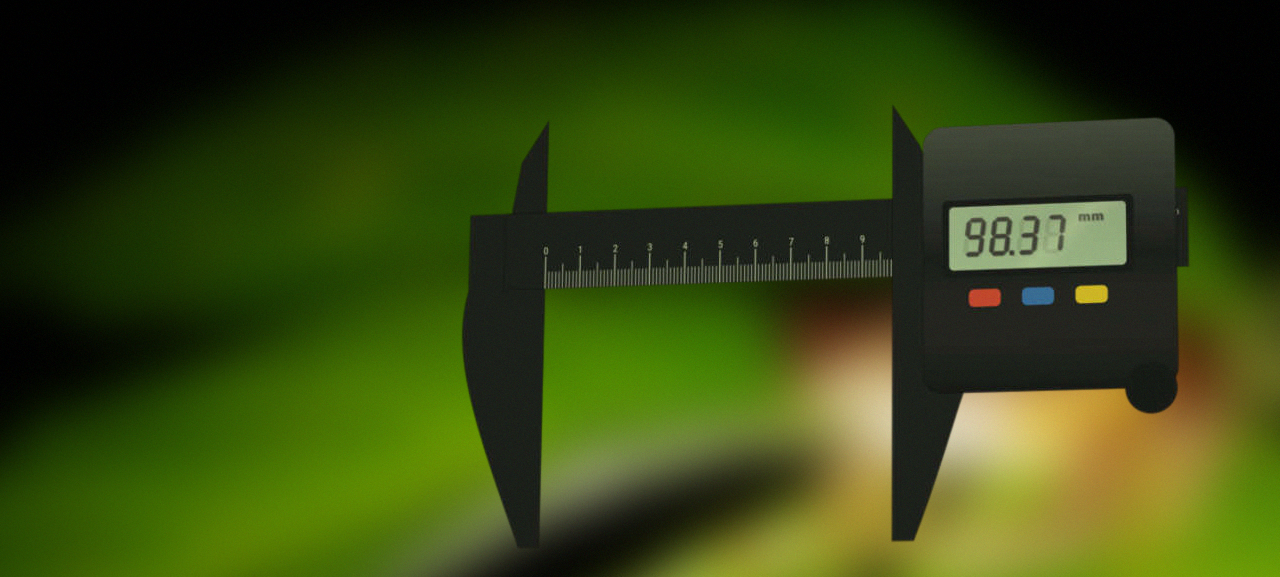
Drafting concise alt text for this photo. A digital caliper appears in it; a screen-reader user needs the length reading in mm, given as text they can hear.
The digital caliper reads 98.37 mm
